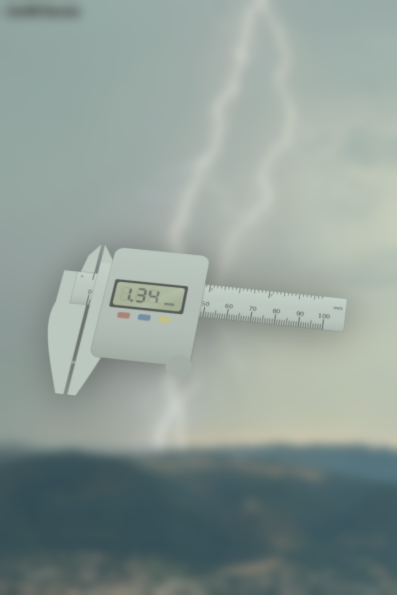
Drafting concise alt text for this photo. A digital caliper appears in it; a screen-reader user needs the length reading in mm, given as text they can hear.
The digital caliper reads 1.34 mm
